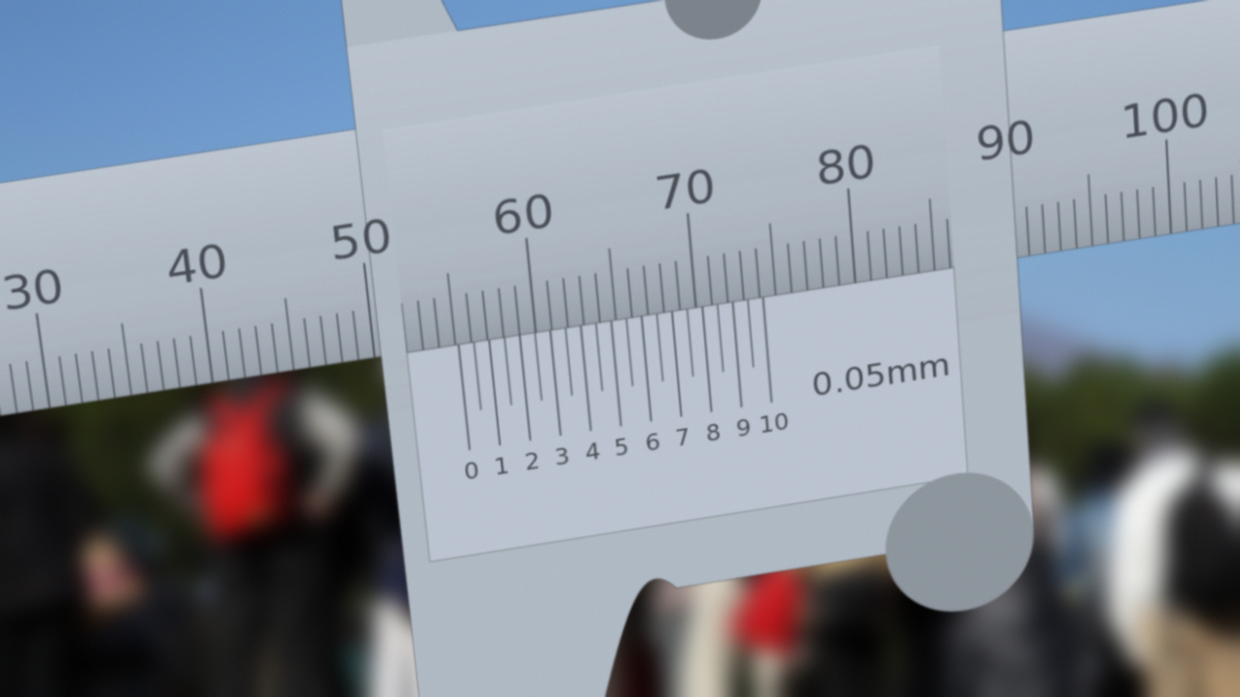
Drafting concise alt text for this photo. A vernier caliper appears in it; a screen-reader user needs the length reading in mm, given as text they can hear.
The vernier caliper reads 55.2 mm
